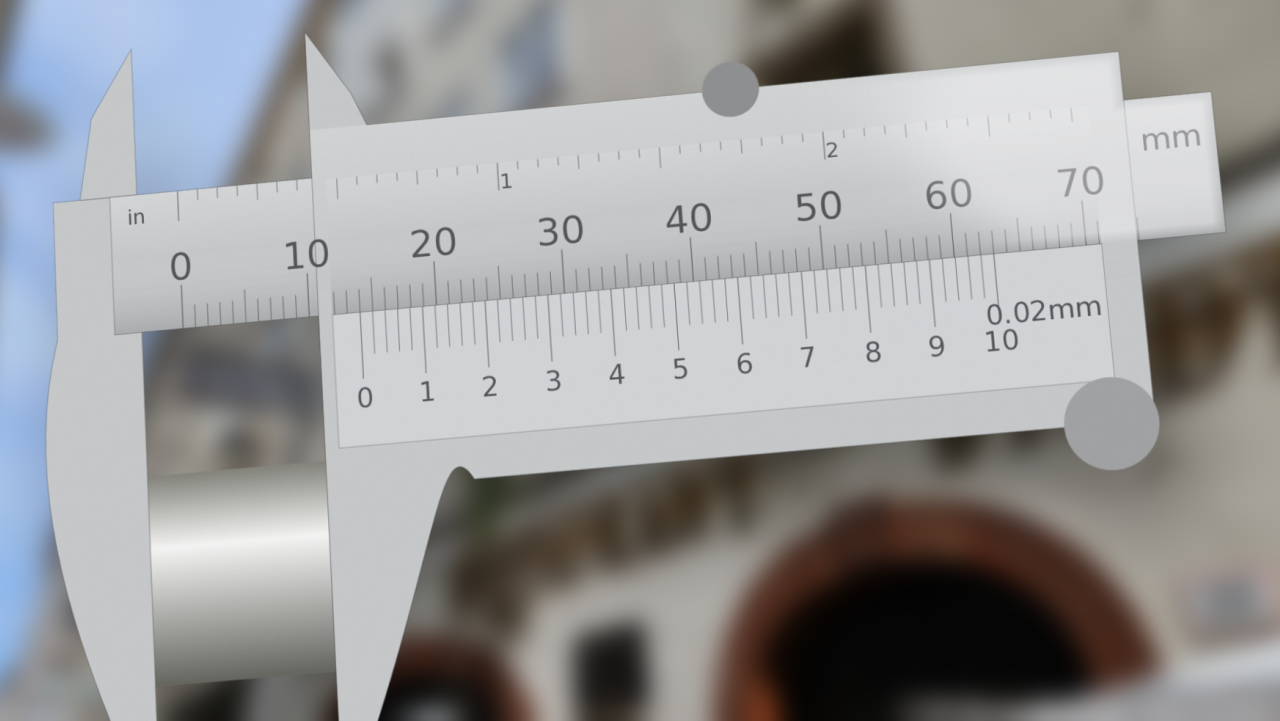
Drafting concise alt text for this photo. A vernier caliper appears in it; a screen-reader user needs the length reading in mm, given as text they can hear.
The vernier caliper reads 14.0 mm
